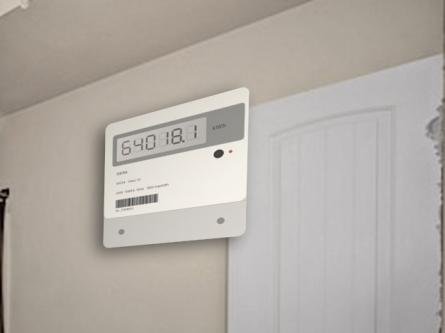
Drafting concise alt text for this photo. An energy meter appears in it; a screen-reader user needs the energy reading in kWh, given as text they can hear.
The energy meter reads 64018.1 kWh
